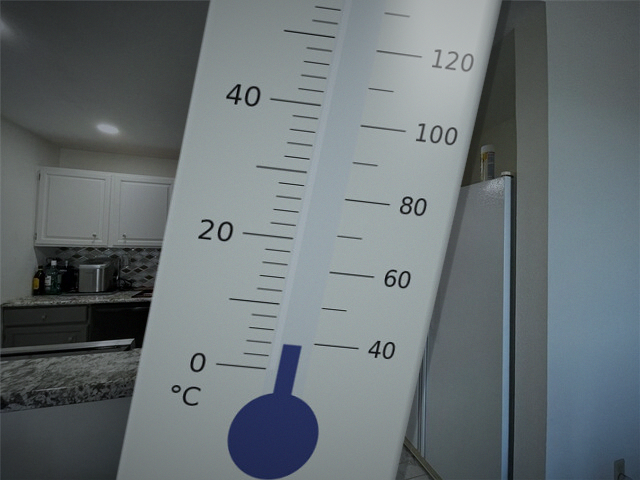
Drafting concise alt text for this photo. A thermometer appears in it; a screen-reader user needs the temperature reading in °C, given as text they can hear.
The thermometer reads 4 °C
